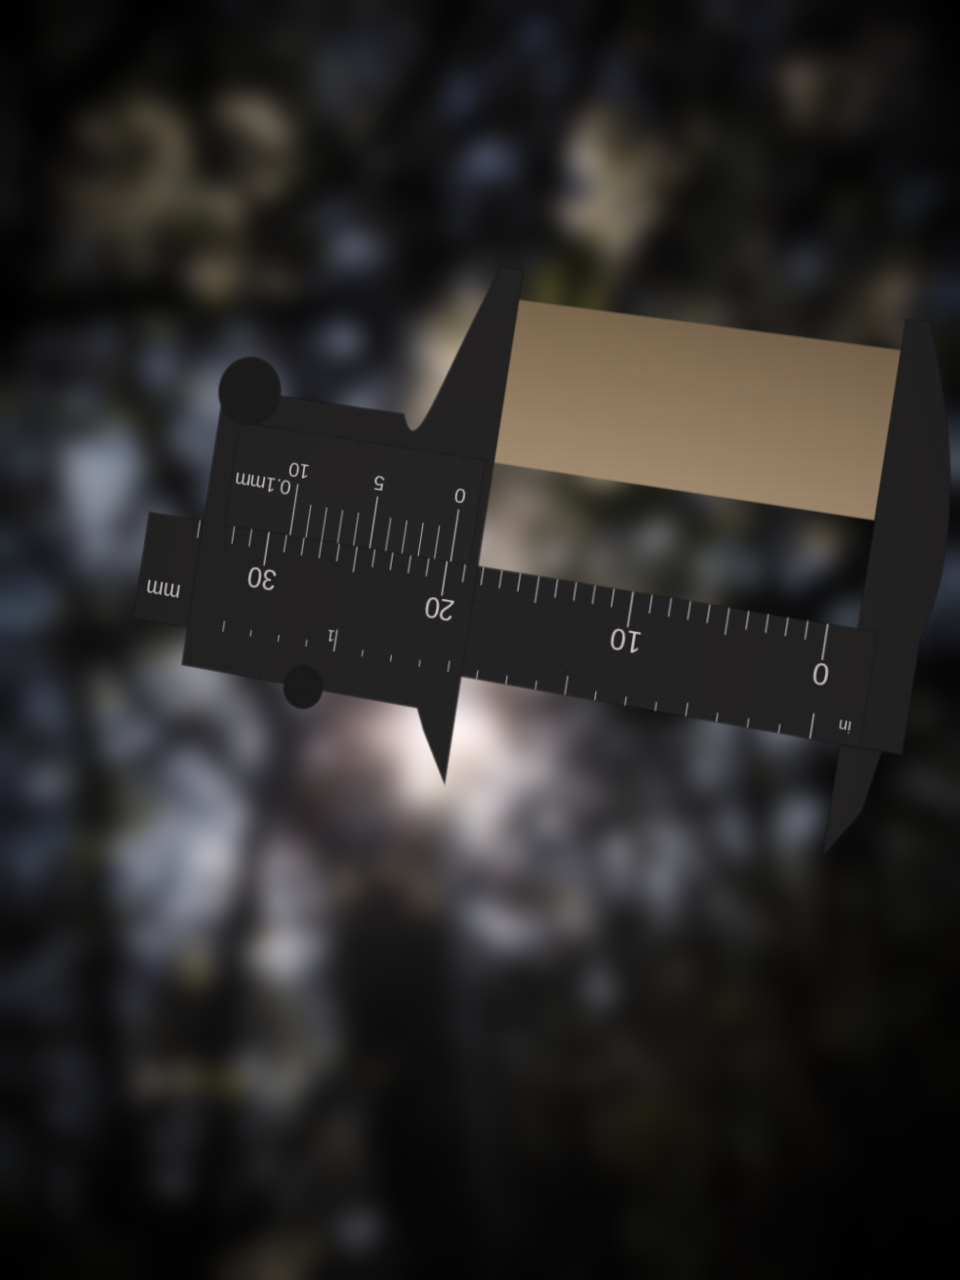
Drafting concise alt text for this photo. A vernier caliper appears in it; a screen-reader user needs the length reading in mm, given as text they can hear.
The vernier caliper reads 19.8 mm
